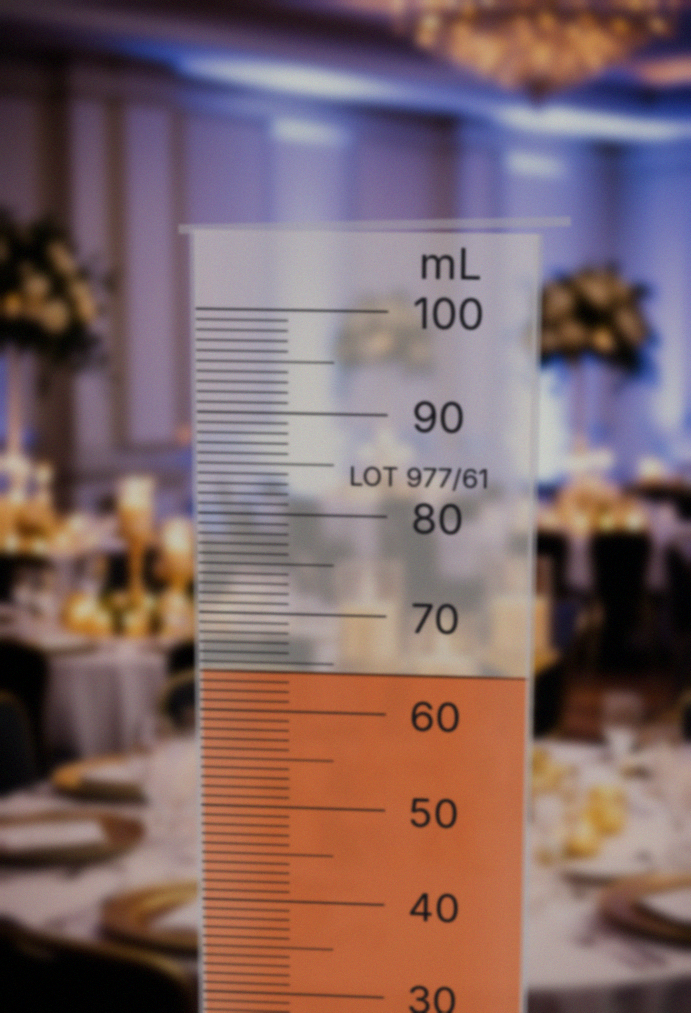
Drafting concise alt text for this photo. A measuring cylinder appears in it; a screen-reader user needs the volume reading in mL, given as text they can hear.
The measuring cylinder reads 64 mL
